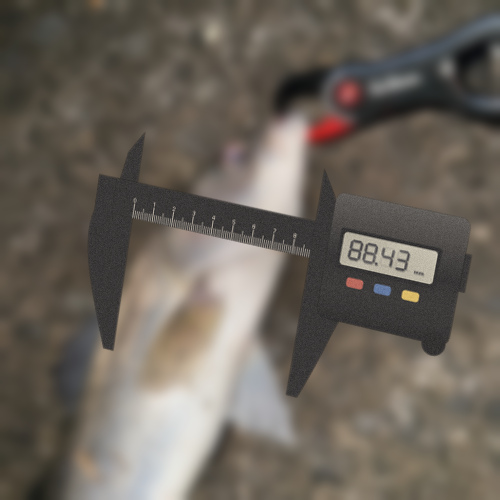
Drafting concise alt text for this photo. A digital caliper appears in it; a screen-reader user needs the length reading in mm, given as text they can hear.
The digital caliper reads 88.43 mm
